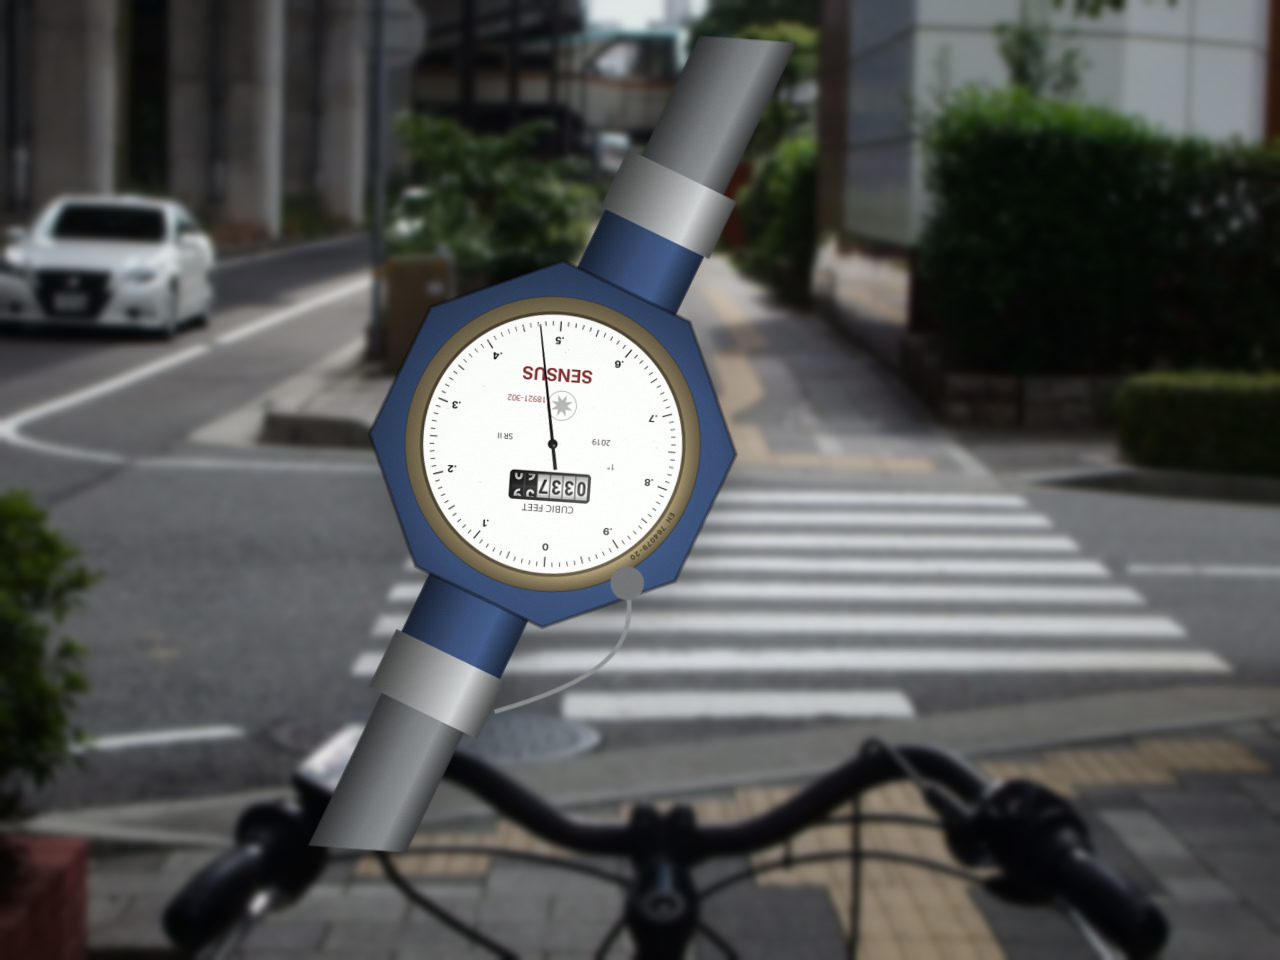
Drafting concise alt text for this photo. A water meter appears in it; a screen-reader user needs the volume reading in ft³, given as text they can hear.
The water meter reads 33759.47 ft³
